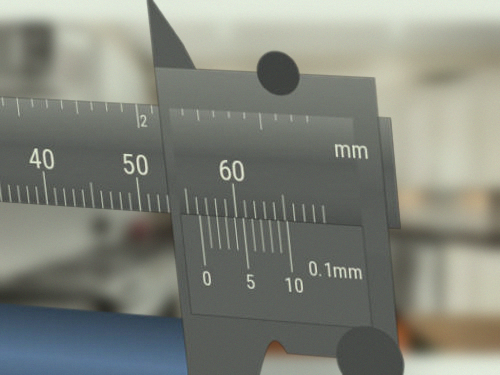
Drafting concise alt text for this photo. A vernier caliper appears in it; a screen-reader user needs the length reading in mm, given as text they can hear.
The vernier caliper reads 56.2 mm
